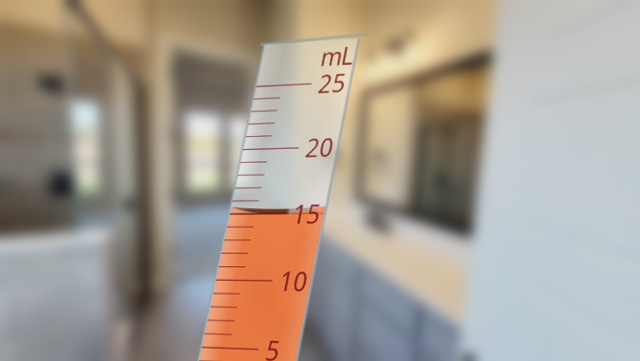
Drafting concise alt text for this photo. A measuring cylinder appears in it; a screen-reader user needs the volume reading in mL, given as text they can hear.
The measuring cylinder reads 15 mL
